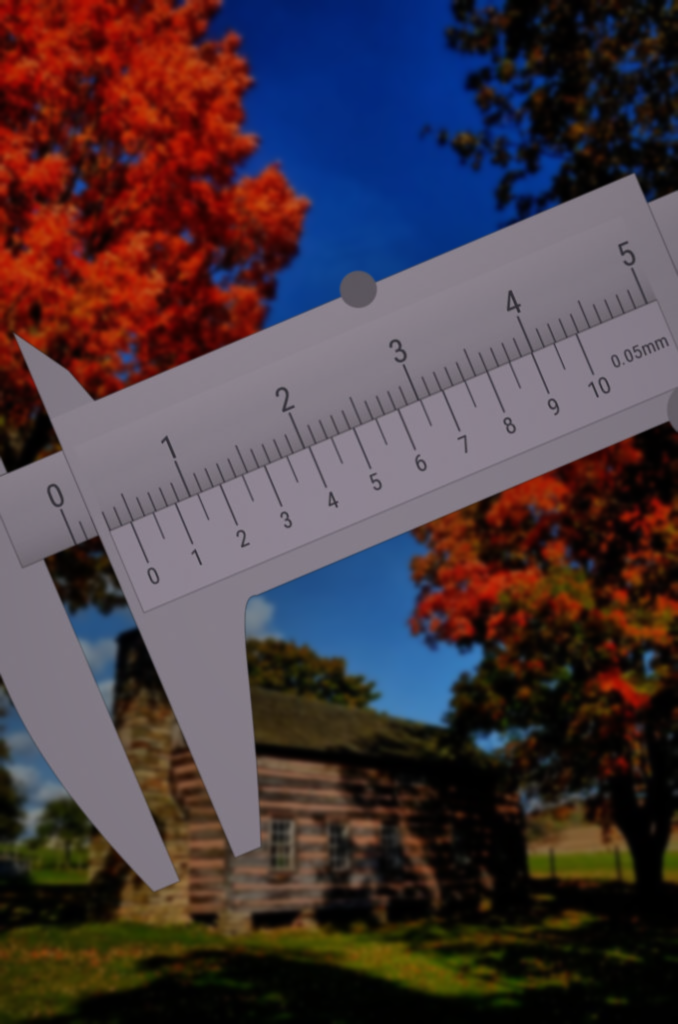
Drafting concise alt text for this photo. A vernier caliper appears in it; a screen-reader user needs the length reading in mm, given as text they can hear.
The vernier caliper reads 4.8 mm
